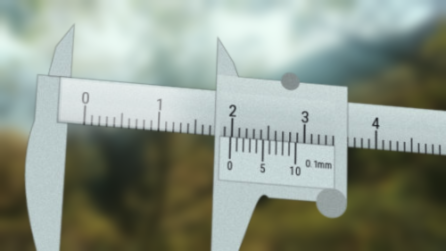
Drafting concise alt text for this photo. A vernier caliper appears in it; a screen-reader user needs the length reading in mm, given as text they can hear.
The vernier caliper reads 19.8 mm
